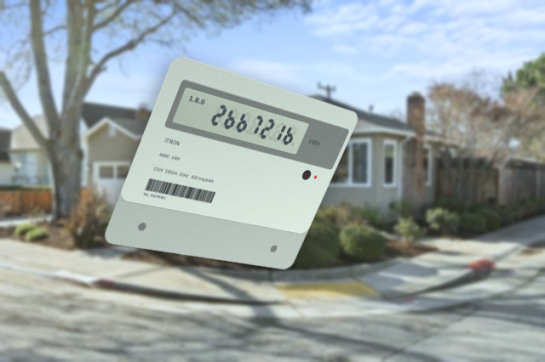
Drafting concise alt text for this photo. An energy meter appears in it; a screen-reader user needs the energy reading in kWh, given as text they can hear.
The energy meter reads 2667216 kWh
